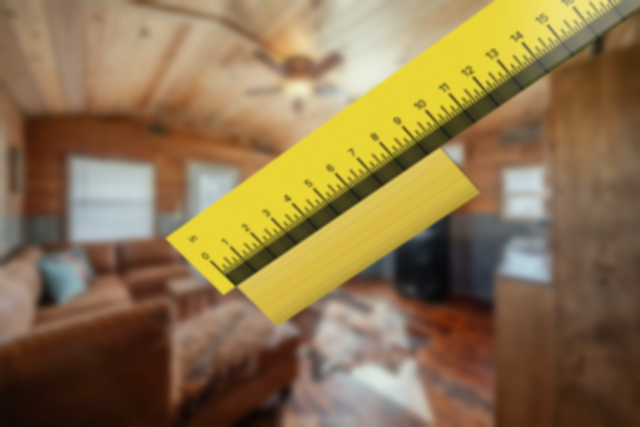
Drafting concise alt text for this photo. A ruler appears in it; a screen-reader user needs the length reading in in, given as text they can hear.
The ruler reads 9.5 in
